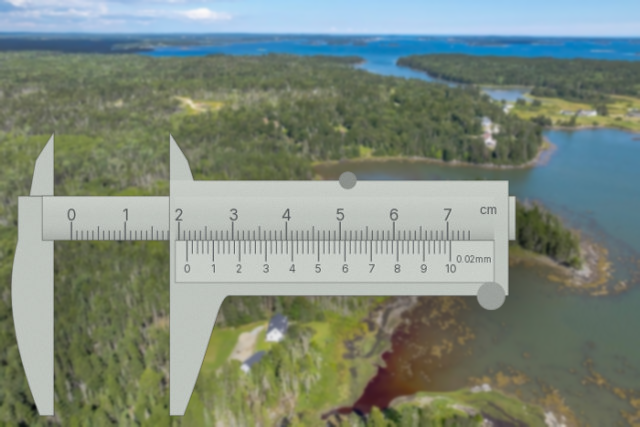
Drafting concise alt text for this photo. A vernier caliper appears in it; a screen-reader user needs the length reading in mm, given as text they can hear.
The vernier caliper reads 21.5 mm
